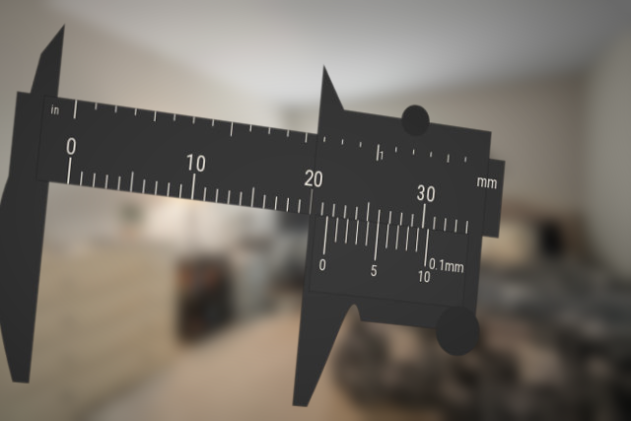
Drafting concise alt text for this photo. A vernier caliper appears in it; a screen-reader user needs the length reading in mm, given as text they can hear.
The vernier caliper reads 21.5 mm
